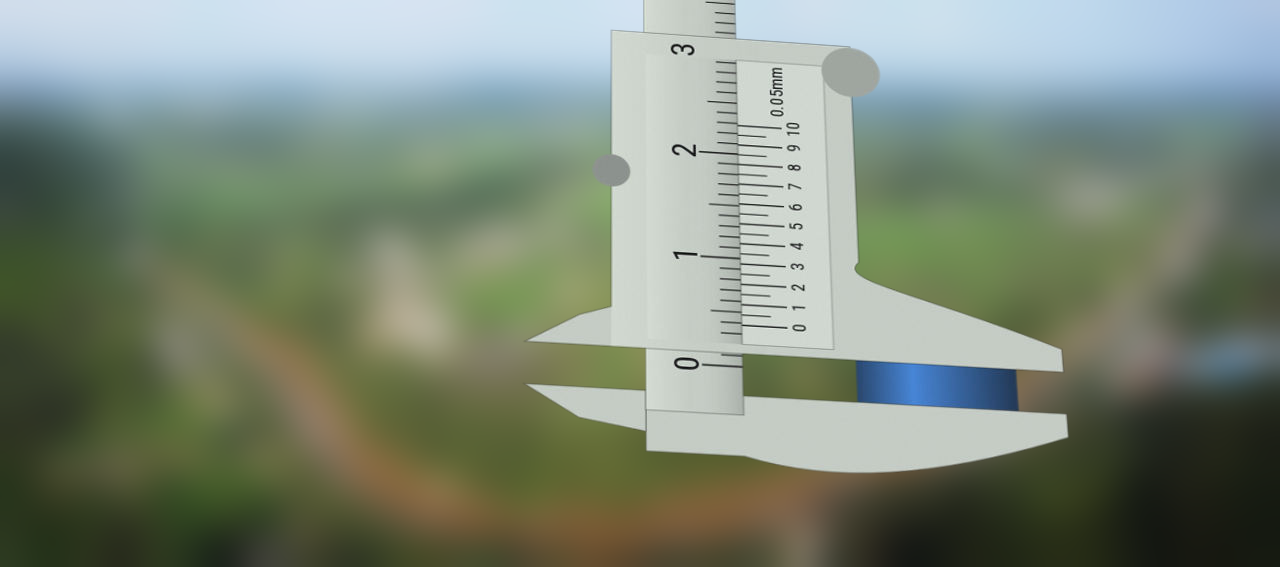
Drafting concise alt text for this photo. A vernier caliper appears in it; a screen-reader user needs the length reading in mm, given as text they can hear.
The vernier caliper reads 3.8 mm
